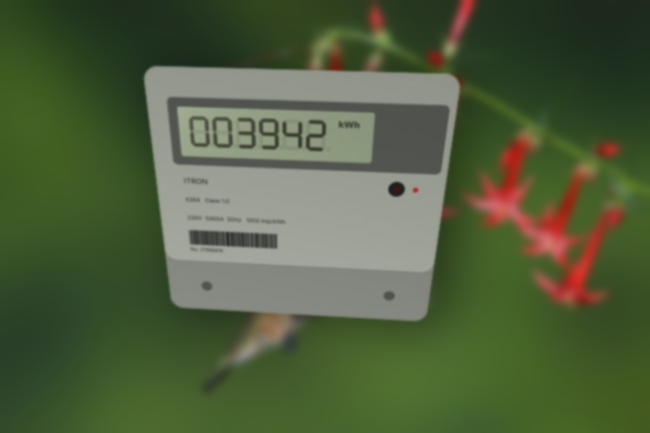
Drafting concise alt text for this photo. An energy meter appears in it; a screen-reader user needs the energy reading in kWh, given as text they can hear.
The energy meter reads 3942 kWh
